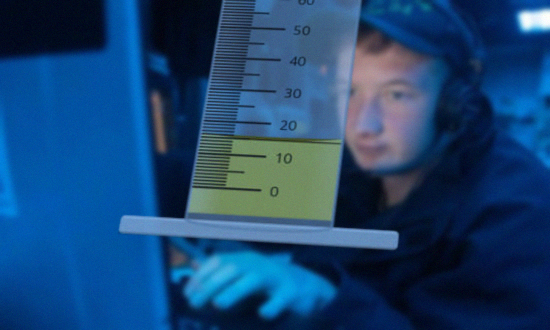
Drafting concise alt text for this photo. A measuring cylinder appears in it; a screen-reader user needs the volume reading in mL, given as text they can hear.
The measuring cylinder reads 15 mL
